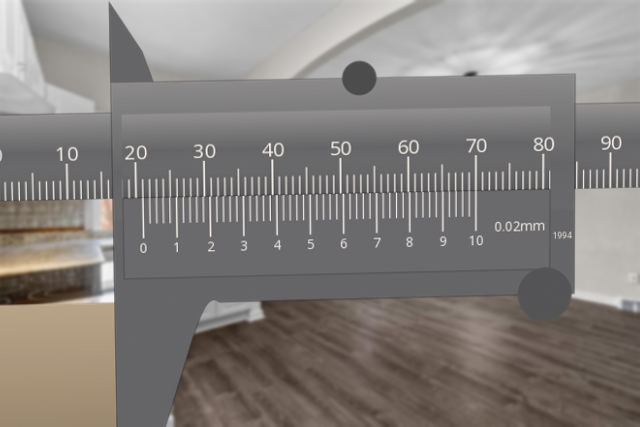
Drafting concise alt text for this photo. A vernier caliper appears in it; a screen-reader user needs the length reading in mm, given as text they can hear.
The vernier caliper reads 21.0 mm
